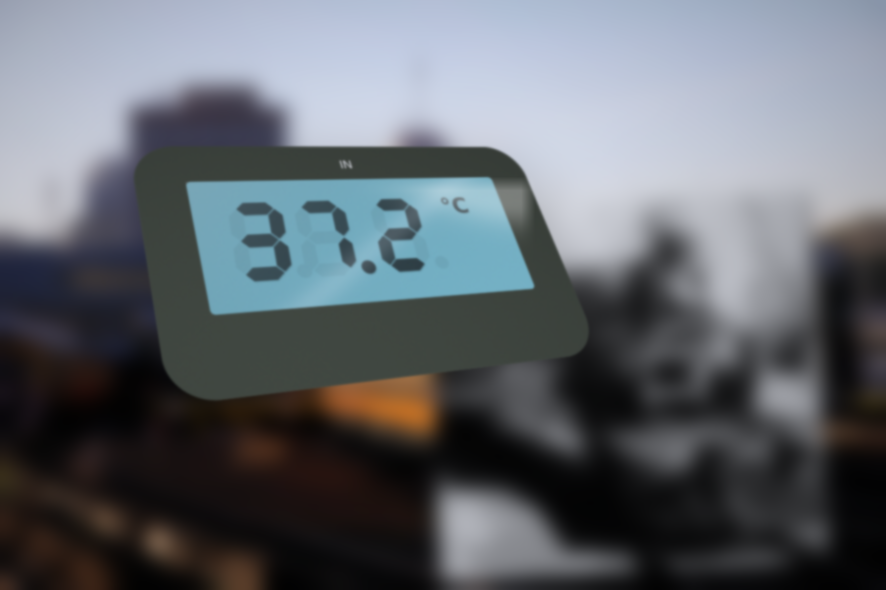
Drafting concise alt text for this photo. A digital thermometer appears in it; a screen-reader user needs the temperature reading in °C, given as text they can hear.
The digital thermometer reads 37.2 °C
